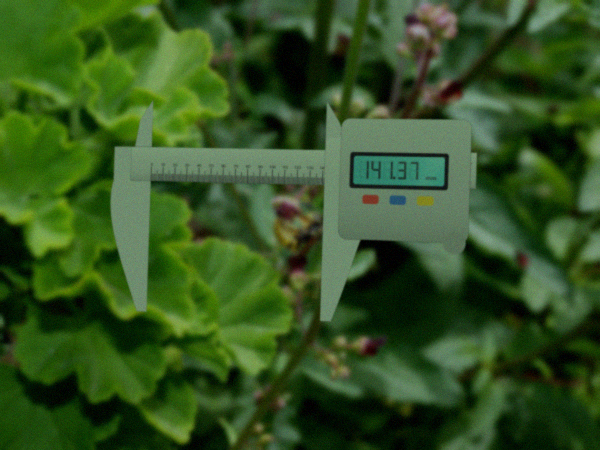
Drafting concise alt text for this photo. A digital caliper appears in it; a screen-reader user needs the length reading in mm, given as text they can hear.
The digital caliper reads 141.37 mm
